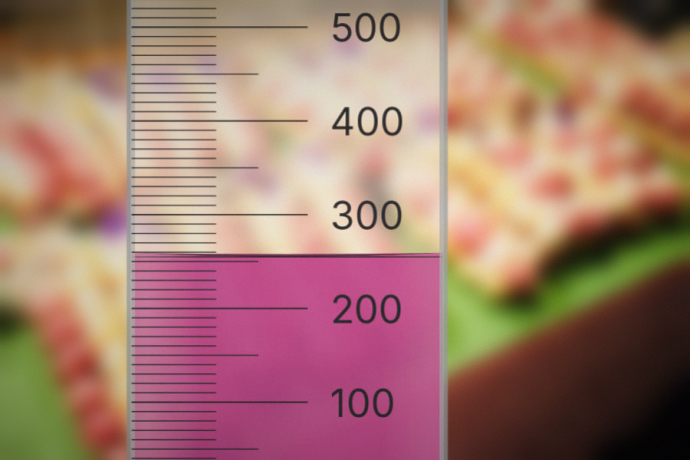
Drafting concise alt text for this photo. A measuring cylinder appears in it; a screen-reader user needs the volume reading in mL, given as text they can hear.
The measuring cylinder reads 255 mL
